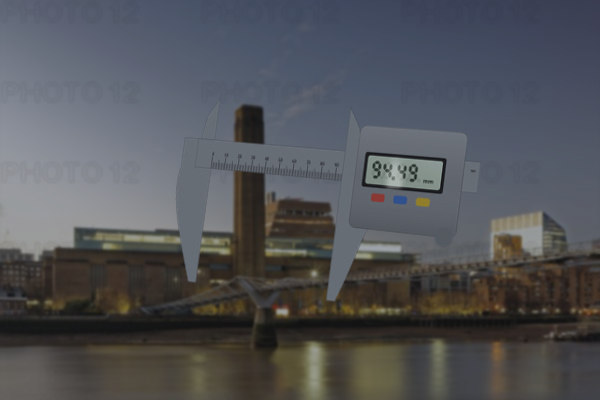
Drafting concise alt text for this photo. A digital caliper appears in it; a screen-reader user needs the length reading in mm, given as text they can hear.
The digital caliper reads 94.49 mm
